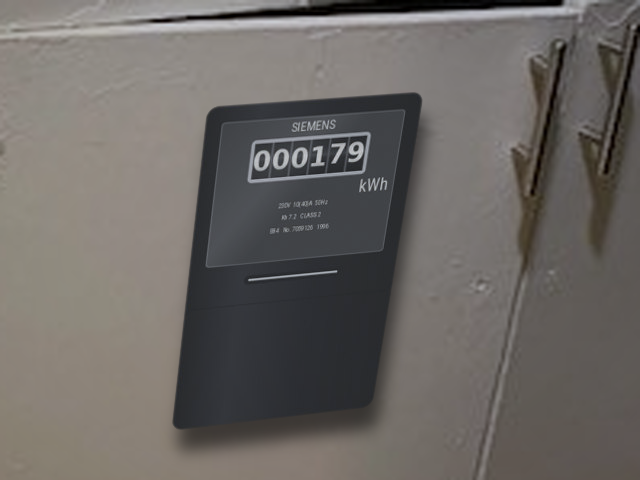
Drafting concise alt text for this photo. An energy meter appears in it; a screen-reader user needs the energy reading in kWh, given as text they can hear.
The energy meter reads 179 kWh
